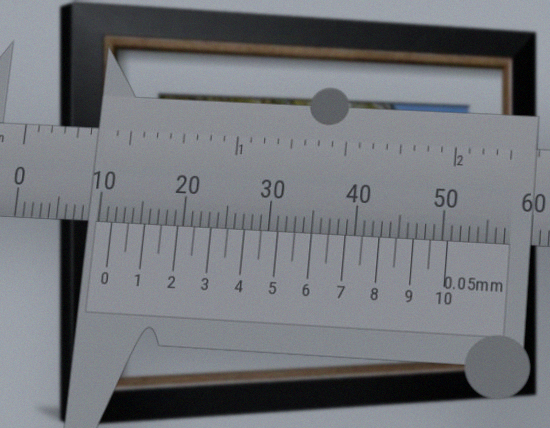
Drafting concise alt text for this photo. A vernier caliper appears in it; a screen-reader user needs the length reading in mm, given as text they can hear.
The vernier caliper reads 11.6 mm
